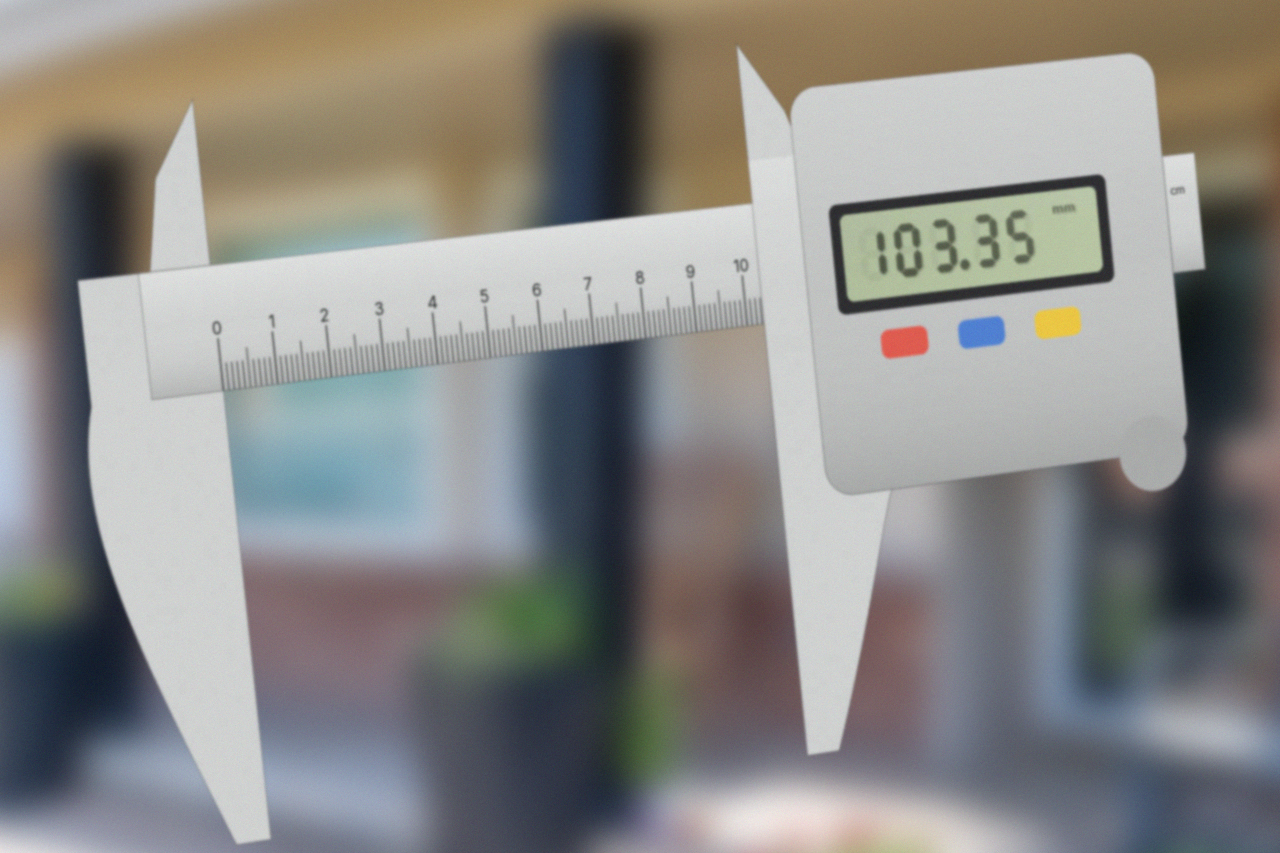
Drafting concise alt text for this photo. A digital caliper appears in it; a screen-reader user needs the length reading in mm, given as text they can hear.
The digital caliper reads 103.35 mm
